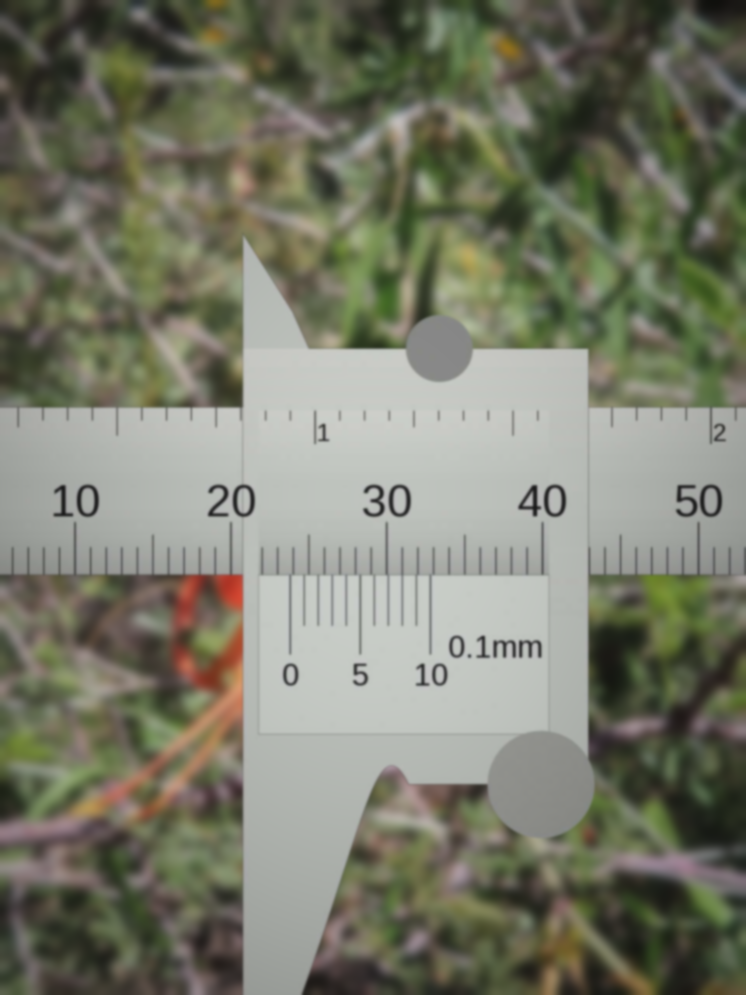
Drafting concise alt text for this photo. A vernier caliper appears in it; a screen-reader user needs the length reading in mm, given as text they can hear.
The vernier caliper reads 23.8 mm
